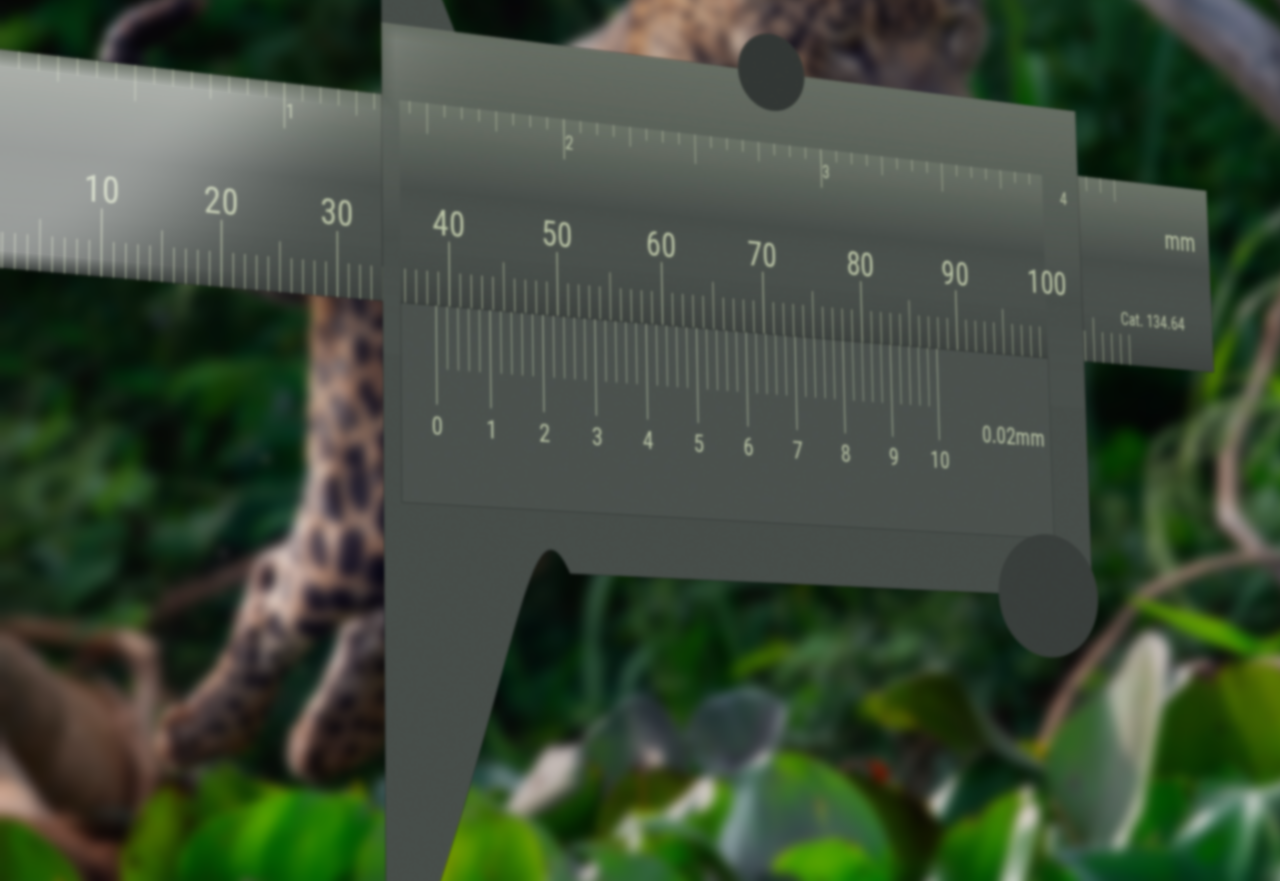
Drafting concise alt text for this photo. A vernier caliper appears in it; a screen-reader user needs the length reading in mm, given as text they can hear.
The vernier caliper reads 38.8 mm
